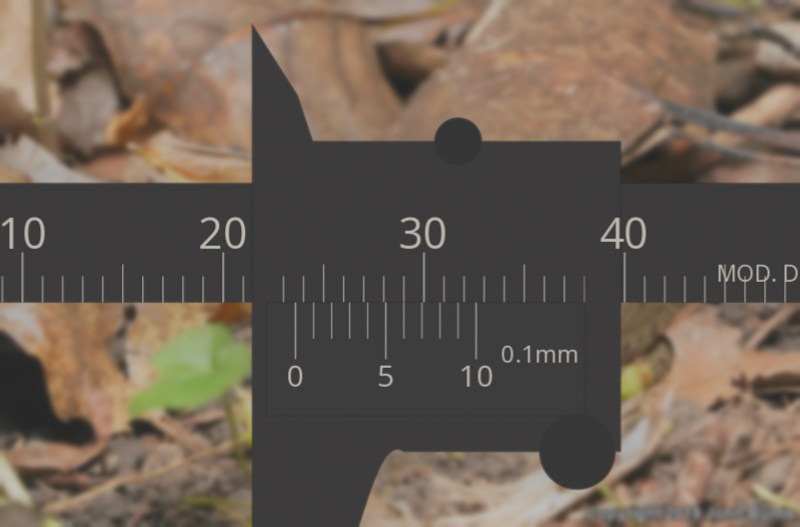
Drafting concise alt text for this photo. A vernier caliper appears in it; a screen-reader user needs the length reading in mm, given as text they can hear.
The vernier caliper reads 23.6 mm
